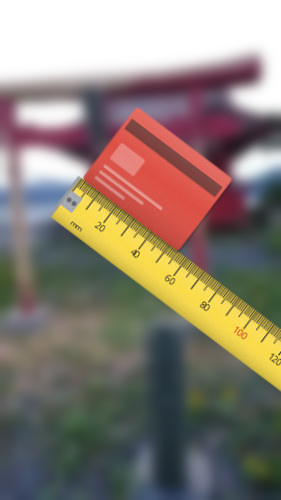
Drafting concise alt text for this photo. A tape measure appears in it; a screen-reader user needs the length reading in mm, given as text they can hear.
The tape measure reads 55 mm
